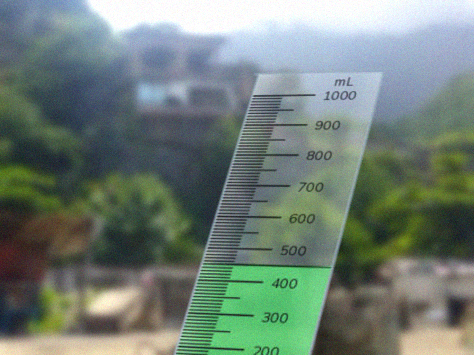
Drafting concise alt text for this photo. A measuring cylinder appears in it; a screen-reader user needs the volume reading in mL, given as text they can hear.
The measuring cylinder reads 450 mL
